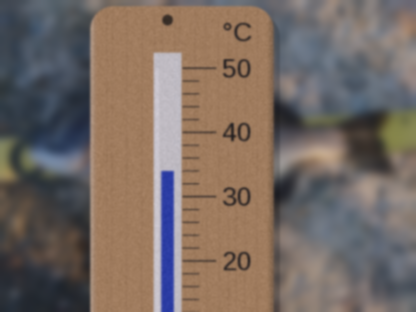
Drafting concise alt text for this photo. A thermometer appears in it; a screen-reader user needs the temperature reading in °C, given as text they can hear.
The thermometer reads 34 °C
